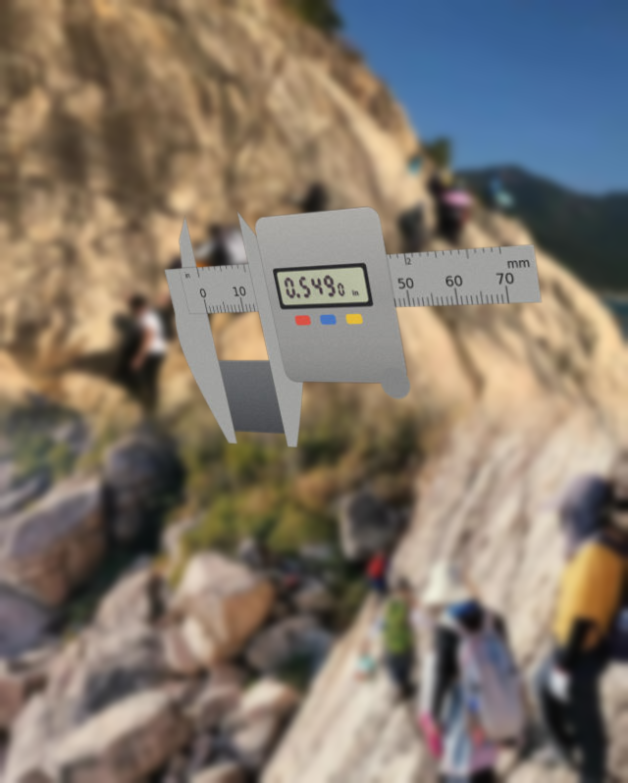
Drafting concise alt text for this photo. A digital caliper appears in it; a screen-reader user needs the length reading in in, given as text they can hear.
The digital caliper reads 0.5490 in
